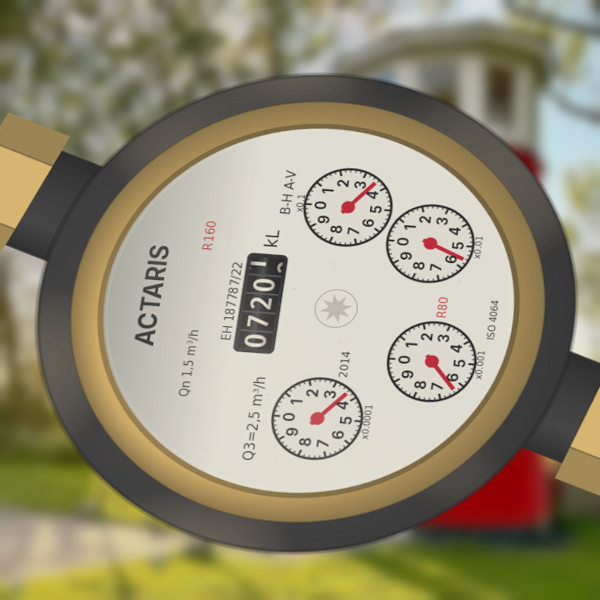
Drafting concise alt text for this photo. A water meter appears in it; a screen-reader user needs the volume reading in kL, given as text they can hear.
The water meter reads 7201.3563 kL
